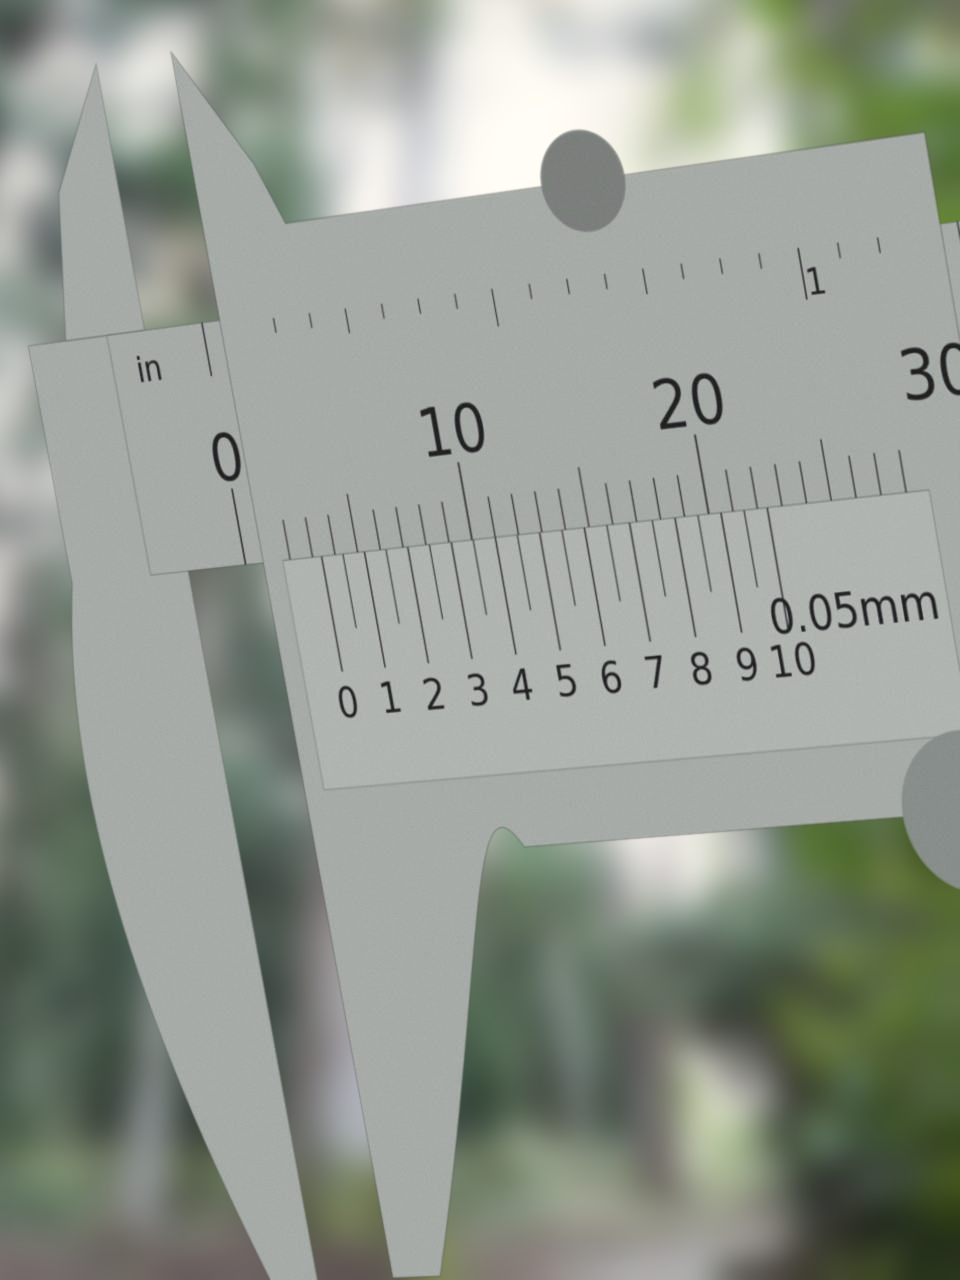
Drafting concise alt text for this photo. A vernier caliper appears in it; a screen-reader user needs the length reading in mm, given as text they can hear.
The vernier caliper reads 3.4 mm
